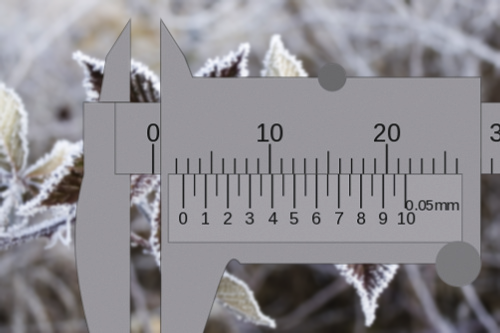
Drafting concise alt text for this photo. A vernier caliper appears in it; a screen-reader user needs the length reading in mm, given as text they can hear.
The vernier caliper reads 2.6 mm
